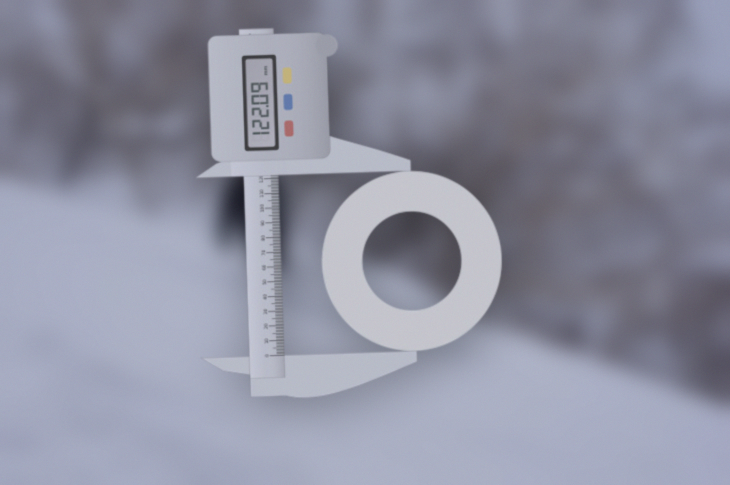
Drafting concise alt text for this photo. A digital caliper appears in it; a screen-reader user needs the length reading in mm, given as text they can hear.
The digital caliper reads 122.09 mm
